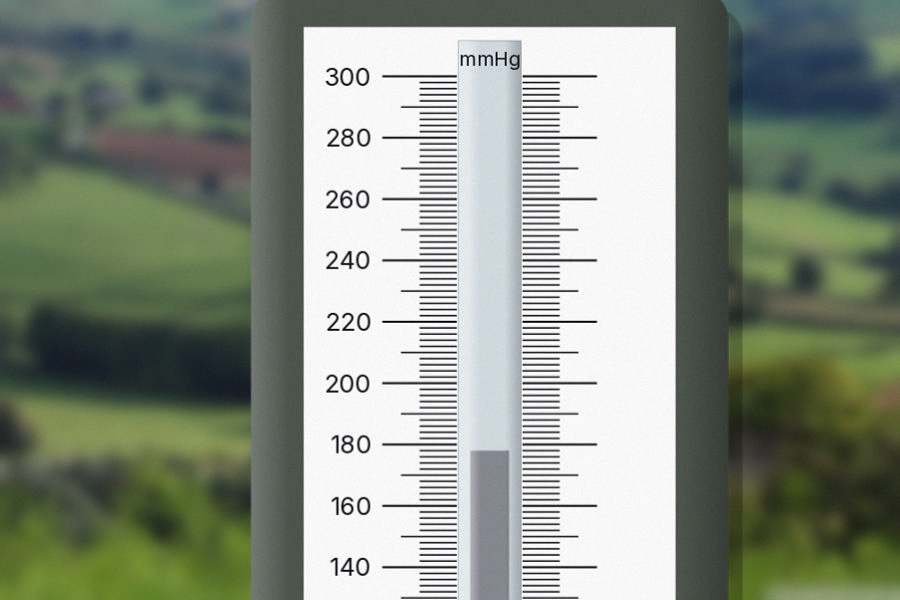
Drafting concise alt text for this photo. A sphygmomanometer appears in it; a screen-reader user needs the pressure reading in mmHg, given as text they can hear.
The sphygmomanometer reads 178 mmHg
